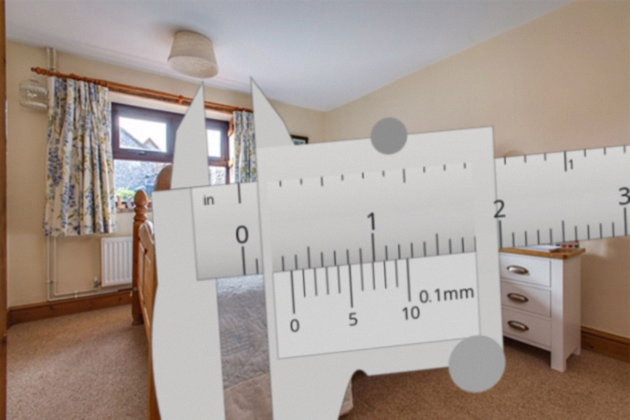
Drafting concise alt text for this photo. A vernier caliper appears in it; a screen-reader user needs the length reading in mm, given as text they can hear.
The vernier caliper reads 3.6 mm
